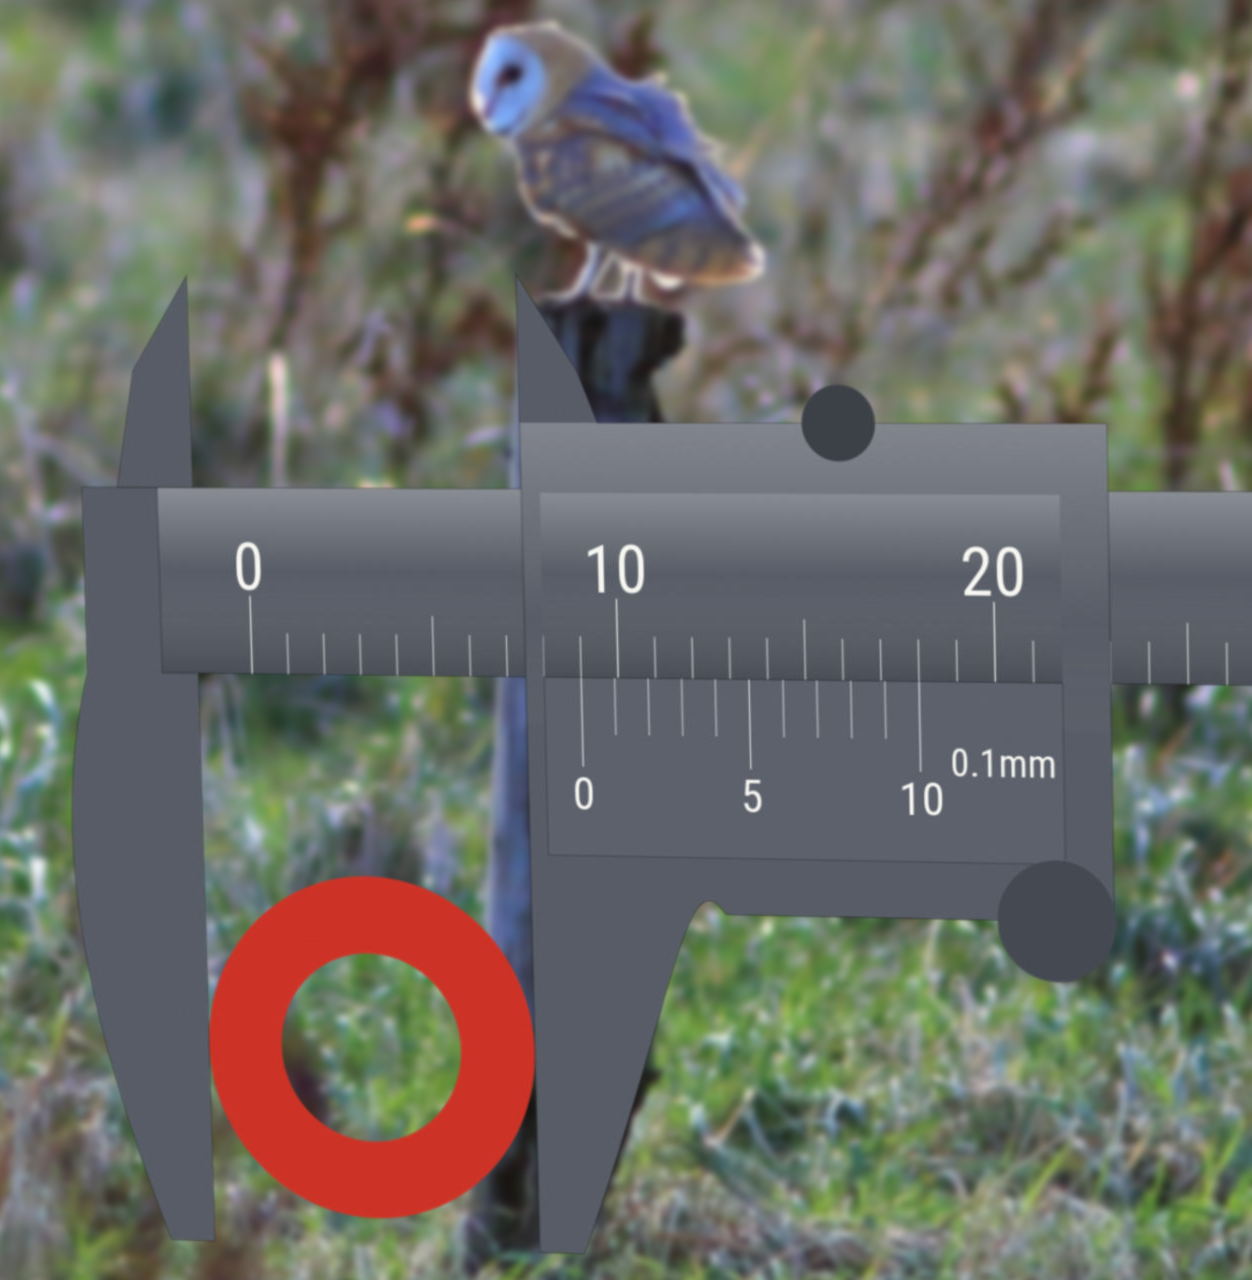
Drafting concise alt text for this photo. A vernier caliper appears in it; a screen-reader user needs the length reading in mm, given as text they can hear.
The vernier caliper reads 9.0 mm
